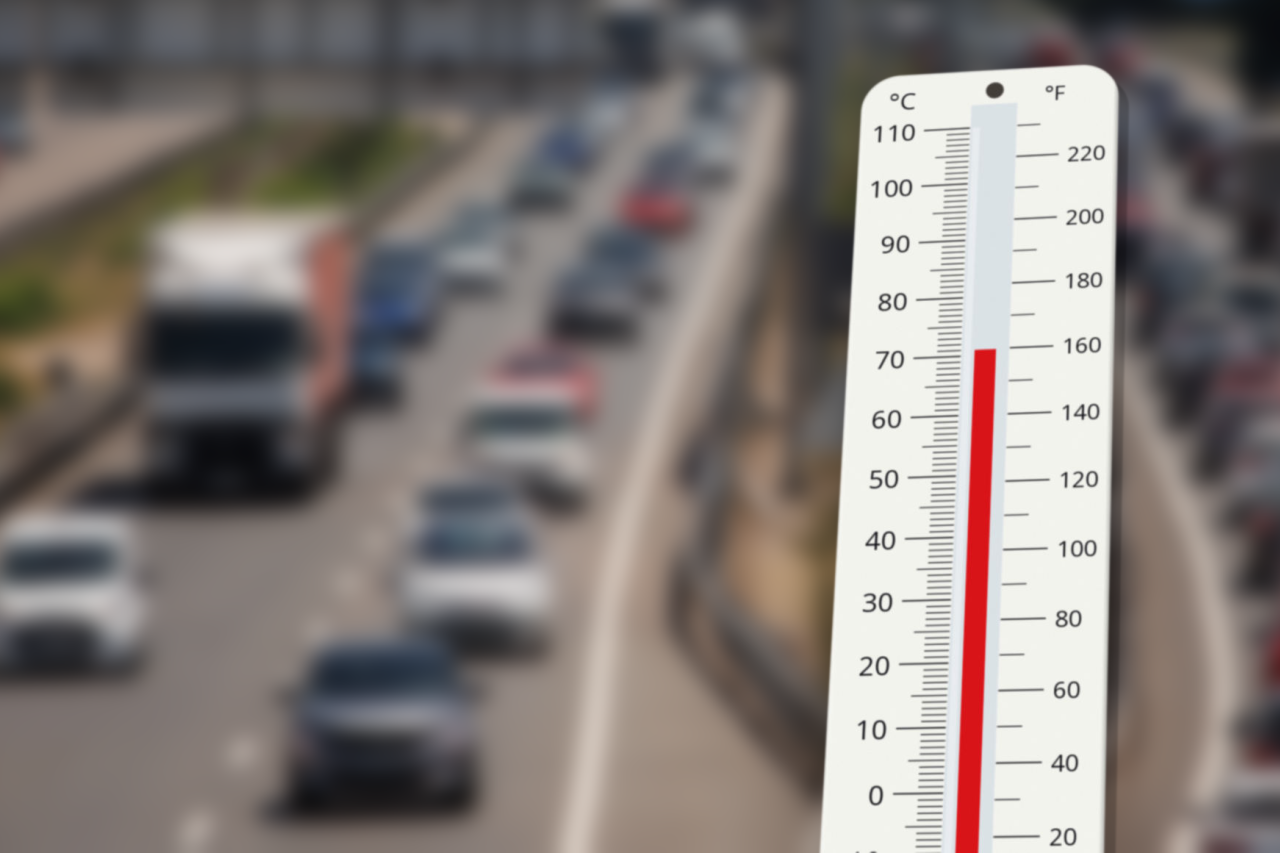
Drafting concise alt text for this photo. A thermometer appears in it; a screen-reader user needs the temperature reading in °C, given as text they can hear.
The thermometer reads 71 °C
